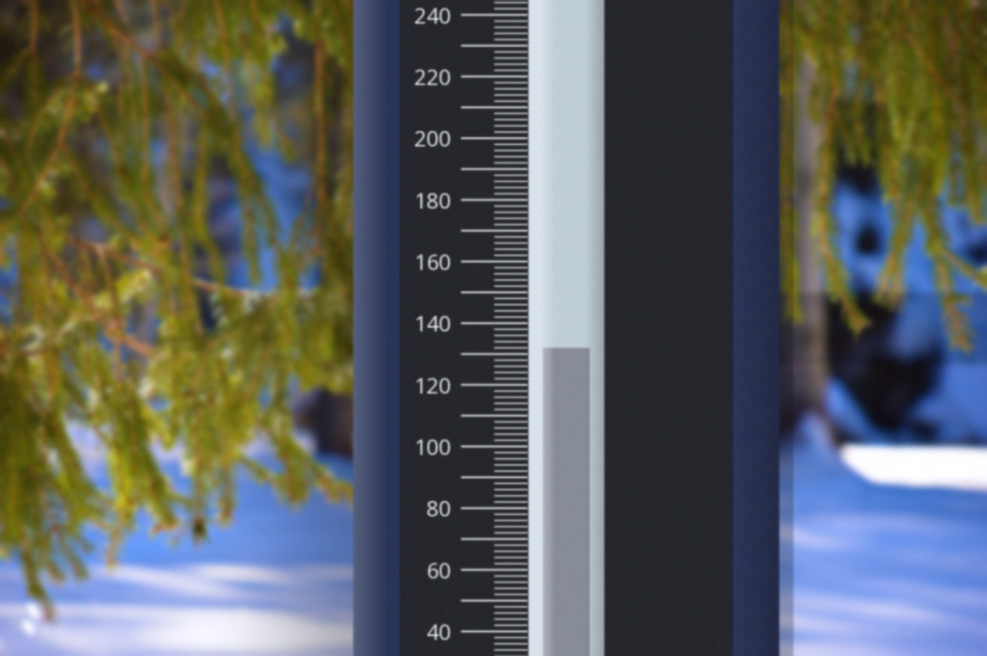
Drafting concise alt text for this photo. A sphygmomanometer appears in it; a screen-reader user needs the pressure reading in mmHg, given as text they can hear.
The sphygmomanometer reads 132 mmHg
